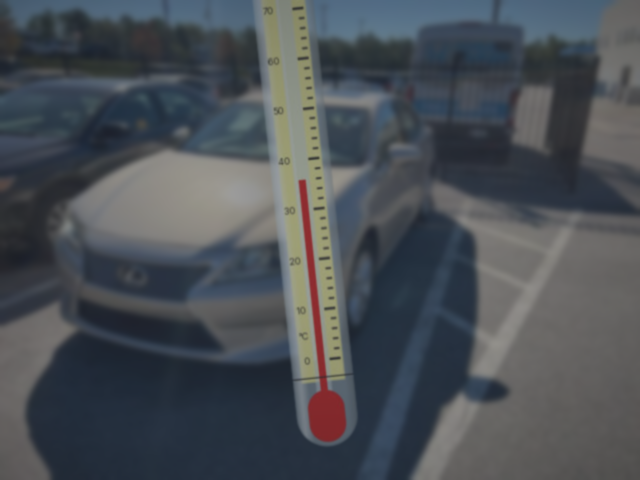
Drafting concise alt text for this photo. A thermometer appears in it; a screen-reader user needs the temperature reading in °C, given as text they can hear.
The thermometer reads 36 °C
